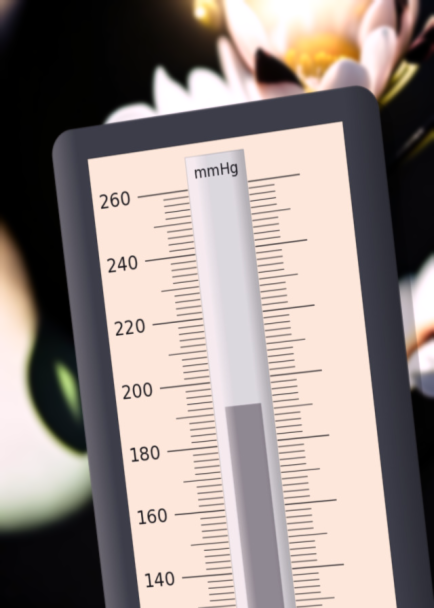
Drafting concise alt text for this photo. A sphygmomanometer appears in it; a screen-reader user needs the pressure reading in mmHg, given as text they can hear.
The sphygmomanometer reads 192 mmHg
